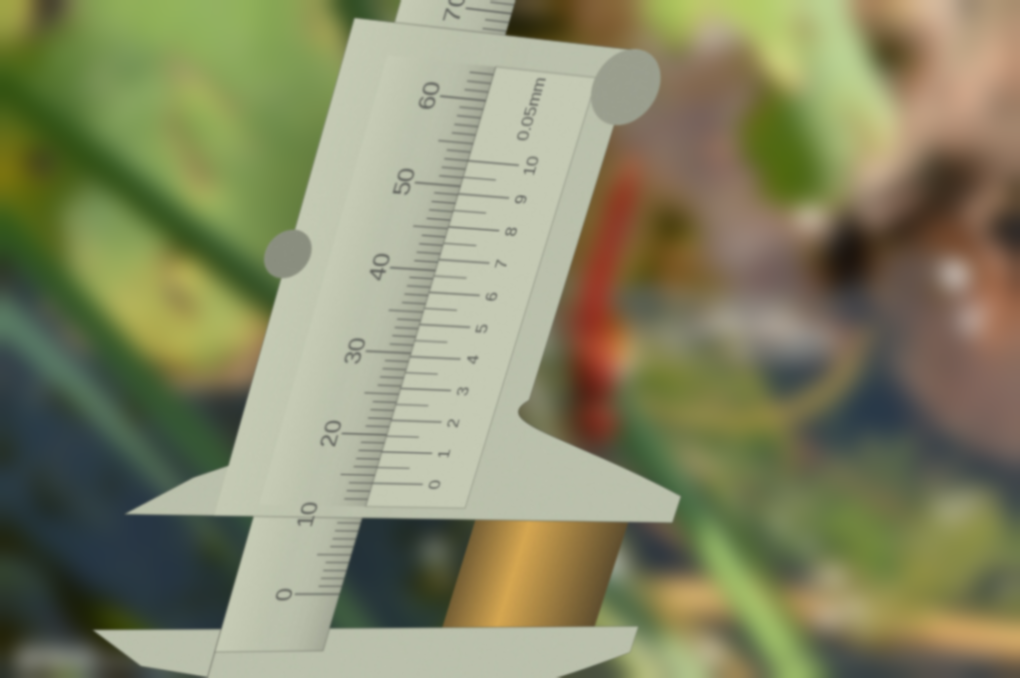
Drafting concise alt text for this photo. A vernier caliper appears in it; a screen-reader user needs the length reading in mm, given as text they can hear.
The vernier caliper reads 14.0 mm
